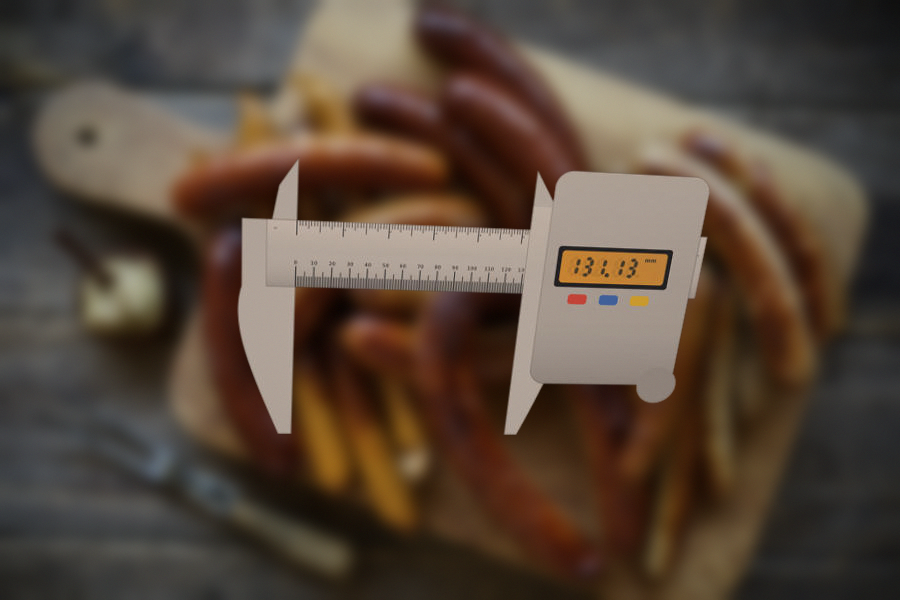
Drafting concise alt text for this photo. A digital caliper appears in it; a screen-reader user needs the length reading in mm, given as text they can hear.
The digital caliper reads 131.13 mm
